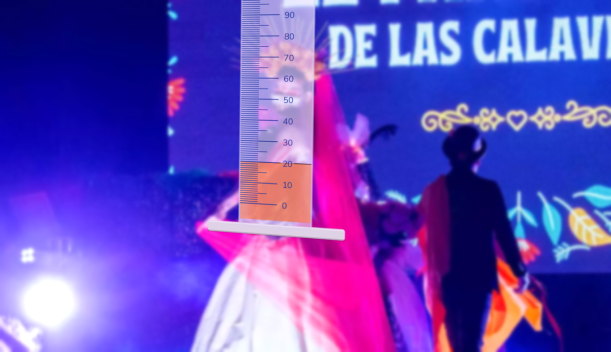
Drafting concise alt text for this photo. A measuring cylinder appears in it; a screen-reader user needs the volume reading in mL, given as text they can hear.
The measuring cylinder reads 20 mL
